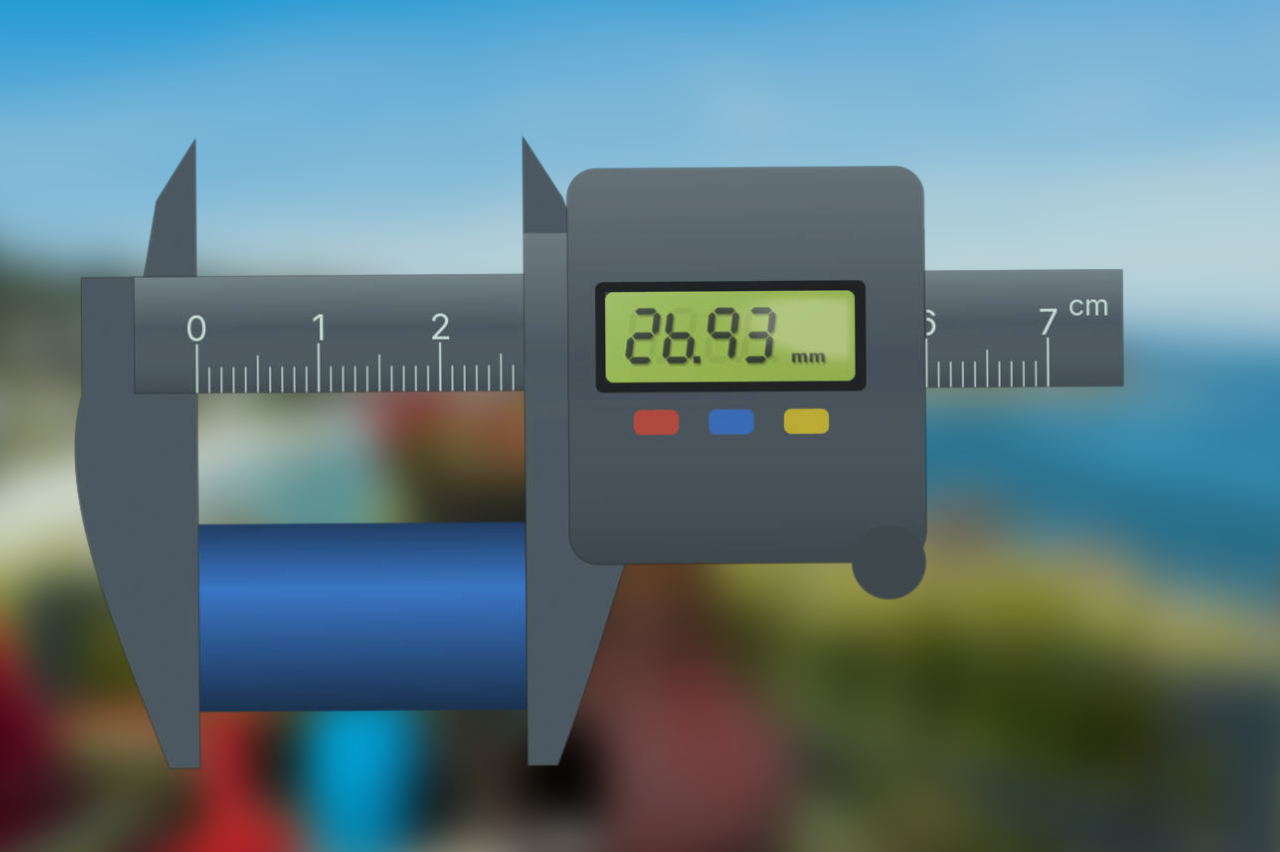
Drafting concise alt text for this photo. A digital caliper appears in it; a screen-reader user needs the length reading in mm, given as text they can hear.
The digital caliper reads 26.93 mm
